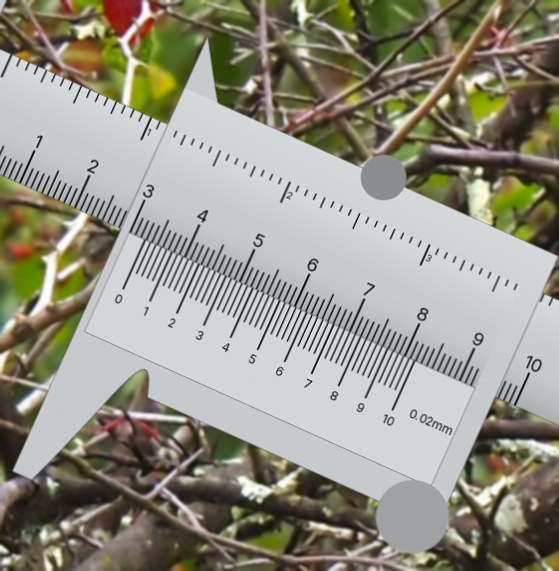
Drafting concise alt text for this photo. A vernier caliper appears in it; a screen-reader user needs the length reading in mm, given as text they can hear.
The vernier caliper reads 32.8 mm
